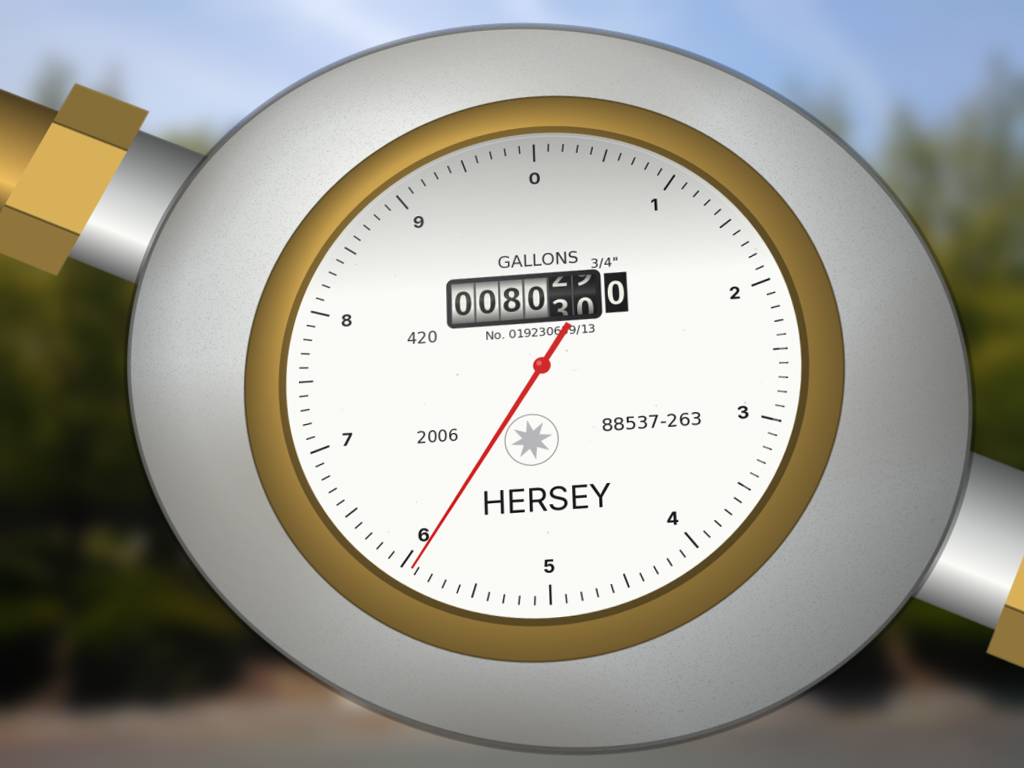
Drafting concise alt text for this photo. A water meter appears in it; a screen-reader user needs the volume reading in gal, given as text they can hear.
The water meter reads 80295.9 gal
